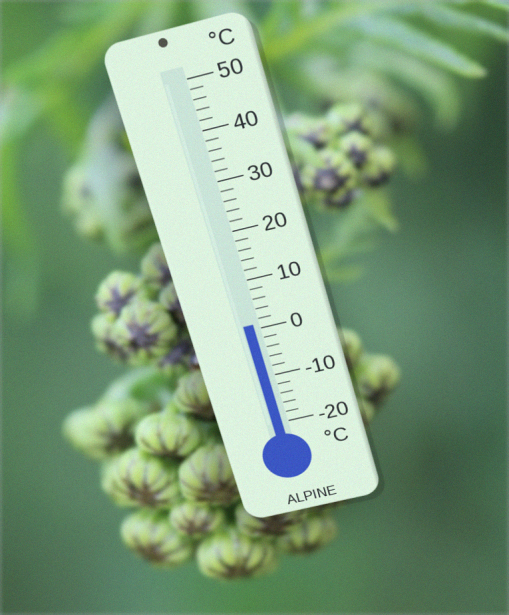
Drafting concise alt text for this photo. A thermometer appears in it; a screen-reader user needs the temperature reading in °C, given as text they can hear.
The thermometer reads 1 °C
